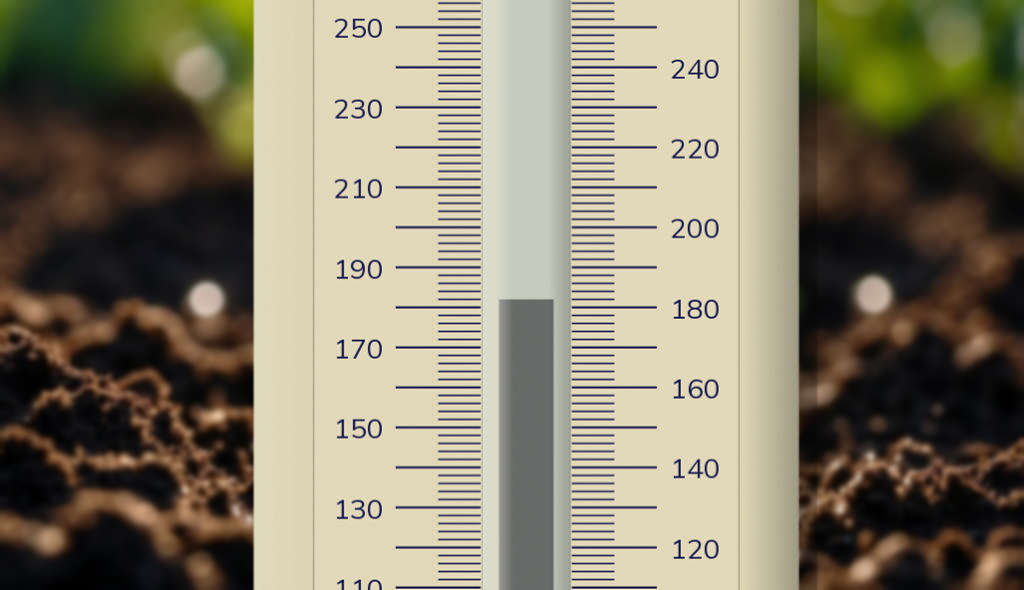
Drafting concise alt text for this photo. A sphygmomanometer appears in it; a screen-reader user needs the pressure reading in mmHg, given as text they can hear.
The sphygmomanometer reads 182 mmHg
